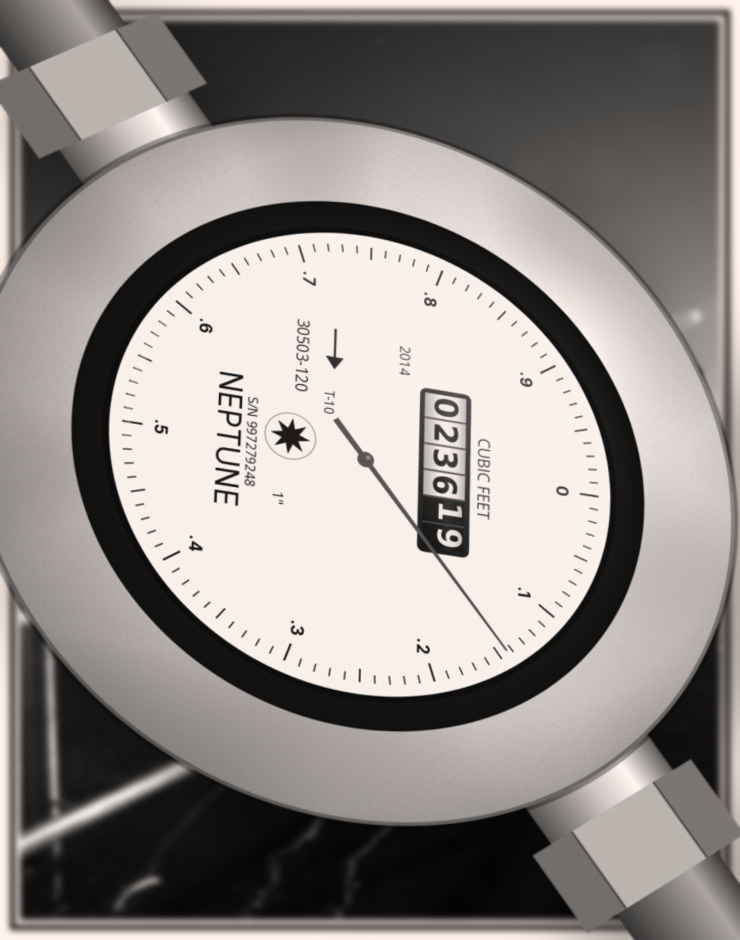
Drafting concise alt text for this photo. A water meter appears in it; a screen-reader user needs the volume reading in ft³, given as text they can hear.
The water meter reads 23619.14 ft³
